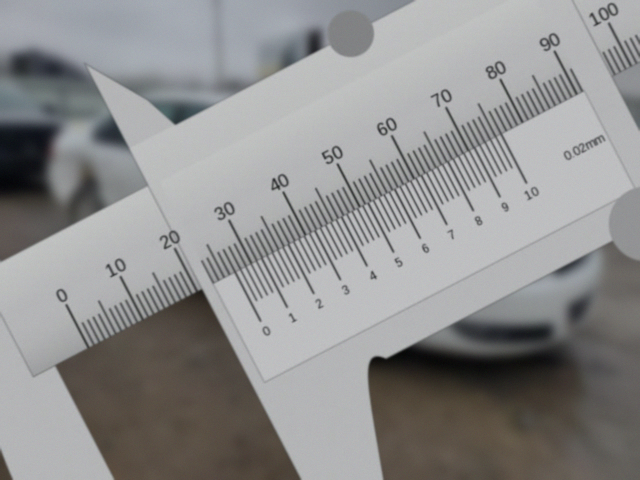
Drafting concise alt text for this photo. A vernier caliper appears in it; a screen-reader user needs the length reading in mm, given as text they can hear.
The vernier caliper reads 27.0 mm
